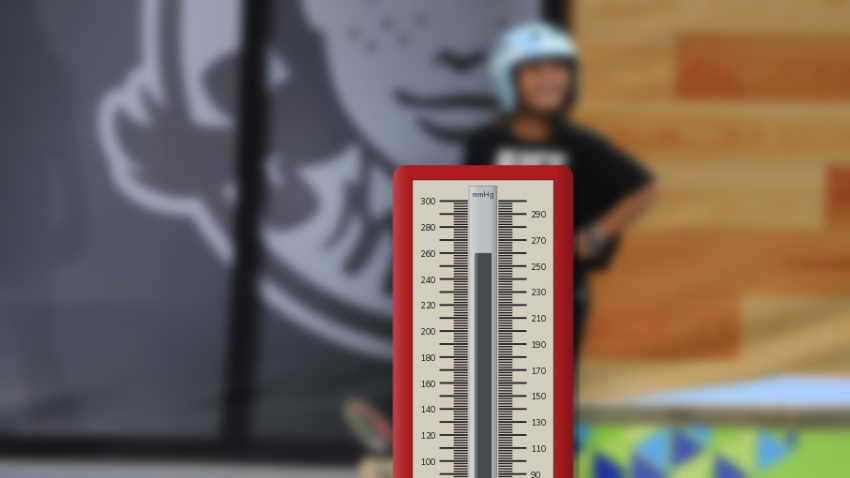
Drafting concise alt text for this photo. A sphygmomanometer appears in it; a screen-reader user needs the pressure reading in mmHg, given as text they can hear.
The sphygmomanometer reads 260 mmHg
